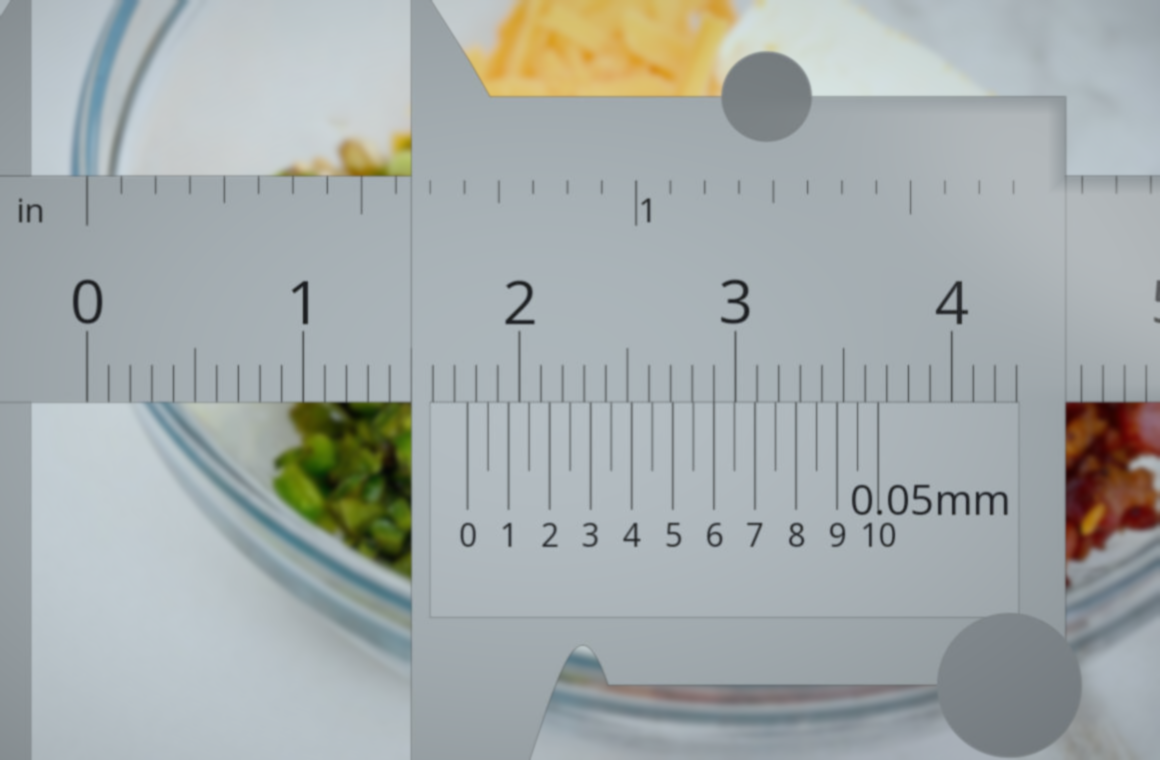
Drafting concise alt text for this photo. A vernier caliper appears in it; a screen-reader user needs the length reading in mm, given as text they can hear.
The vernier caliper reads 17.6 mm
